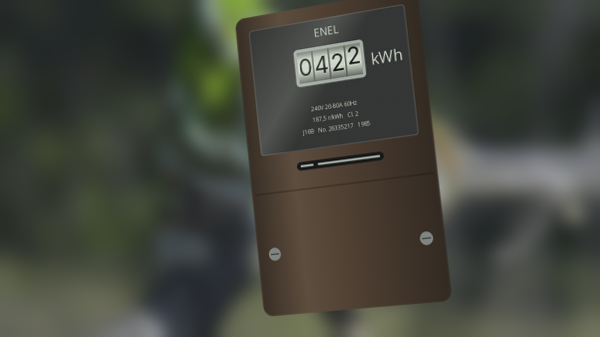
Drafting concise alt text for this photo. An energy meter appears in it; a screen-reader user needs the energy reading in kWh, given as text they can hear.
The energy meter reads 422 kWh
